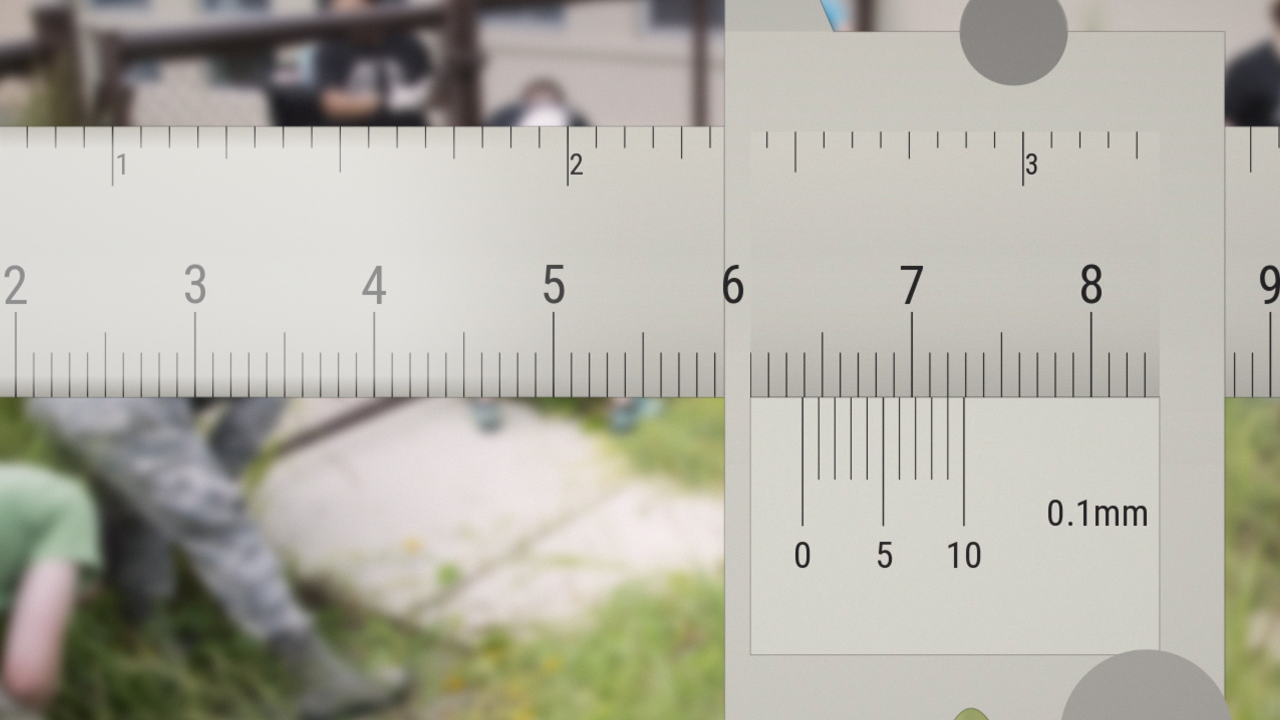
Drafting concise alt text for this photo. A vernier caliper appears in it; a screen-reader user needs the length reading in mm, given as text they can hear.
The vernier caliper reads 63.9 mm
